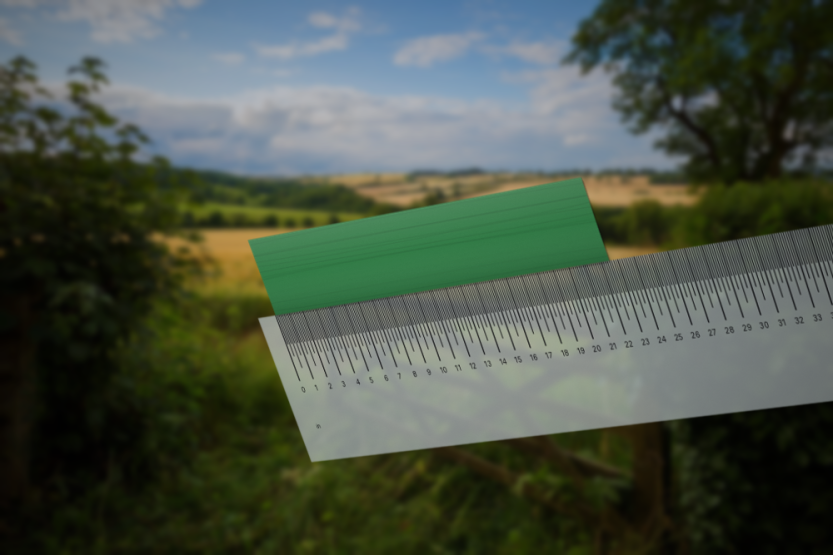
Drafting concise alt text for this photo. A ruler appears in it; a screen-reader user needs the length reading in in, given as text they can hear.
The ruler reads 22.5 in
